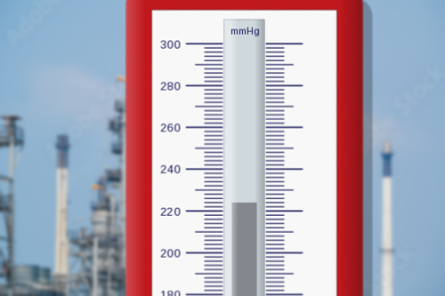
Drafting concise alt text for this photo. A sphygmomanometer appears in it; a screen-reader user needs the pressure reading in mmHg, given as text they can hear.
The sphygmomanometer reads 224 mmHg
